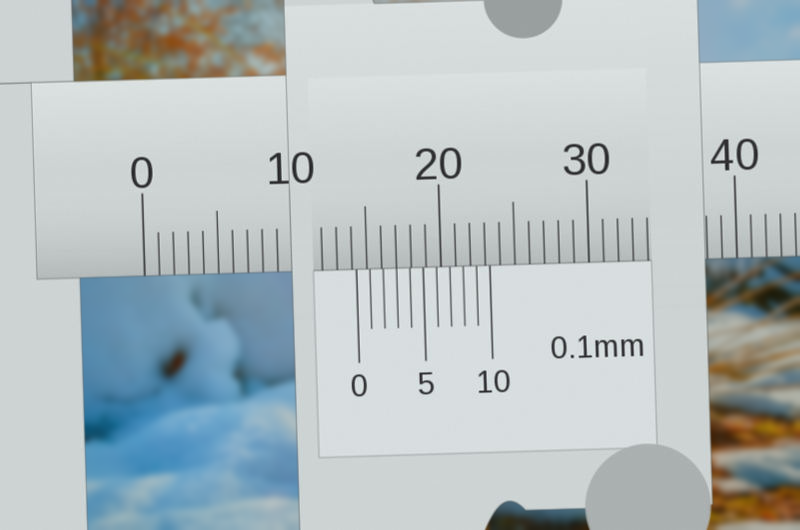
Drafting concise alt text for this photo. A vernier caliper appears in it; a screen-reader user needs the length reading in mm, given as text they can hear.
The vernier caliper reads 14.3 mm
